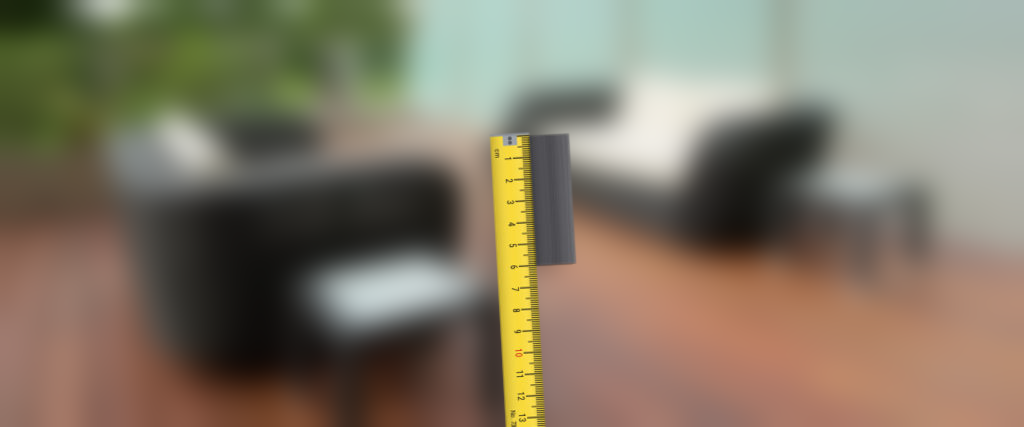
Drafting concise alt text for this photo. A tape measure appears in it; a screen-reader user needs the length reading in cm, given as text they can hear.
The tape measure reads 6 cm
